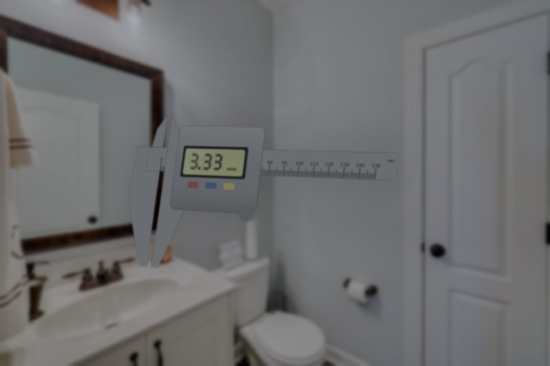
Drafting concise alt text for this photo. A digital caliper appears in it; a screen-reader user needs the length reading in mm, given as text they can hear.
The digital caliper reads 3.33 mm
